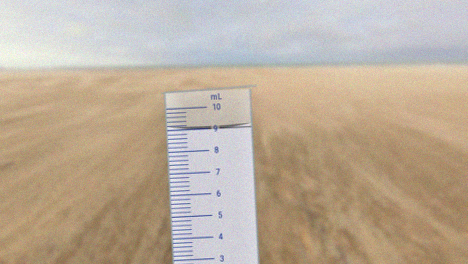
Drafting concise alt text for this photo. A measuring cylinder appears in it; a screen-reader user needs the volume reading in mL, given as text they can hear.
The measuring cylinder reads 9 mL
